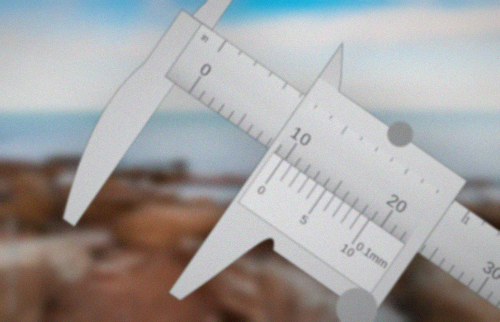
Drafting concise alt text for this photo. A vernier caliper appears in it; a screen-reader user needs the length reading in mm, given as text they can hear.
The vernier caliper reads 9.8 mm
